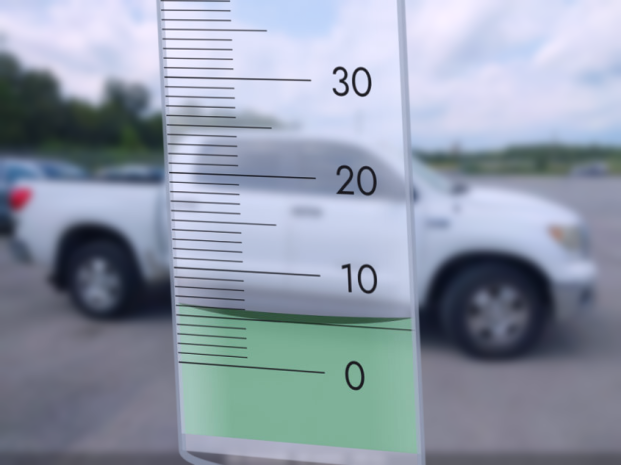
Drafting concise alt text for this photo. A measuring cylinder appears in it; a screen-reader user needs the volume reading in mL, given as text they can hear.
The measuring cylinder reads 5 mL
